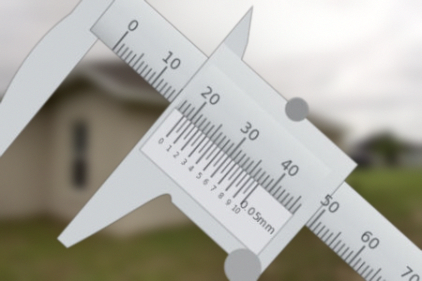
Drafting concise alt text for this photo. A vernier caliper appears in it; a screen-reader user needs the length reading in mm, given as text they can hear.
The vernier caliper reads 18.5 mm
